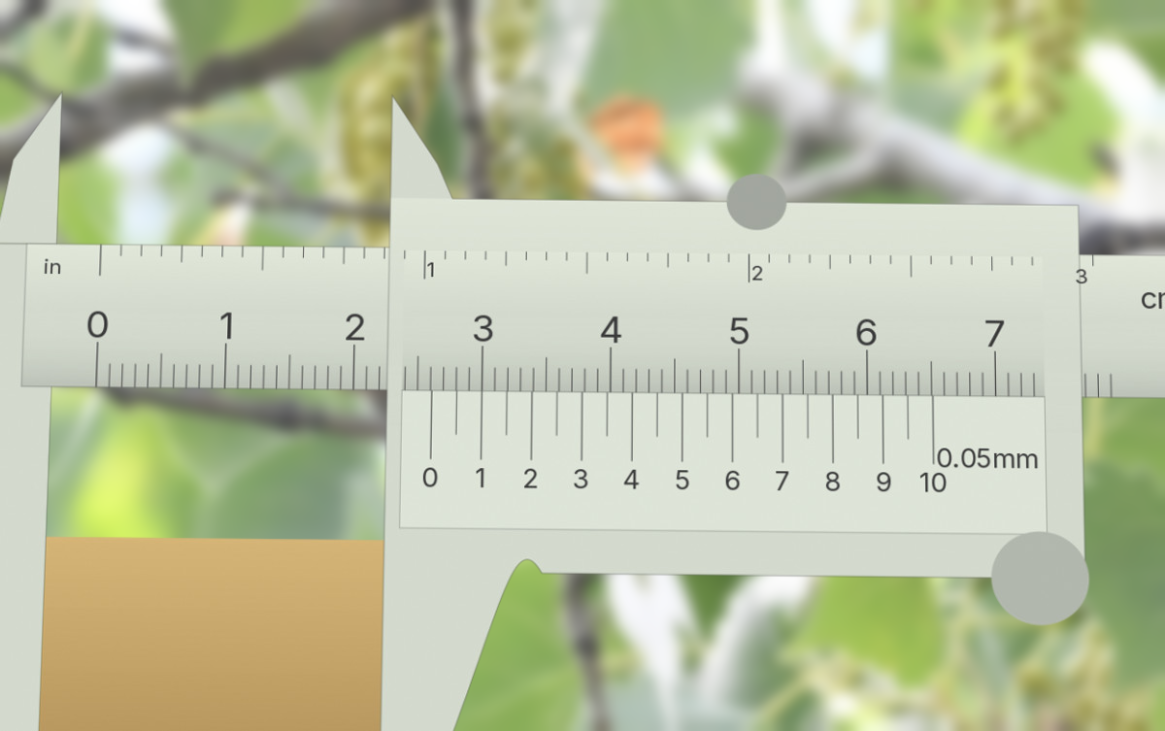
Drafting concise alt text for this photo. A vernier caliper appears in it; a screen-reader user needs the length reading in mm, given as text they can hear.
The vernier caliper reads 26.1 mm
